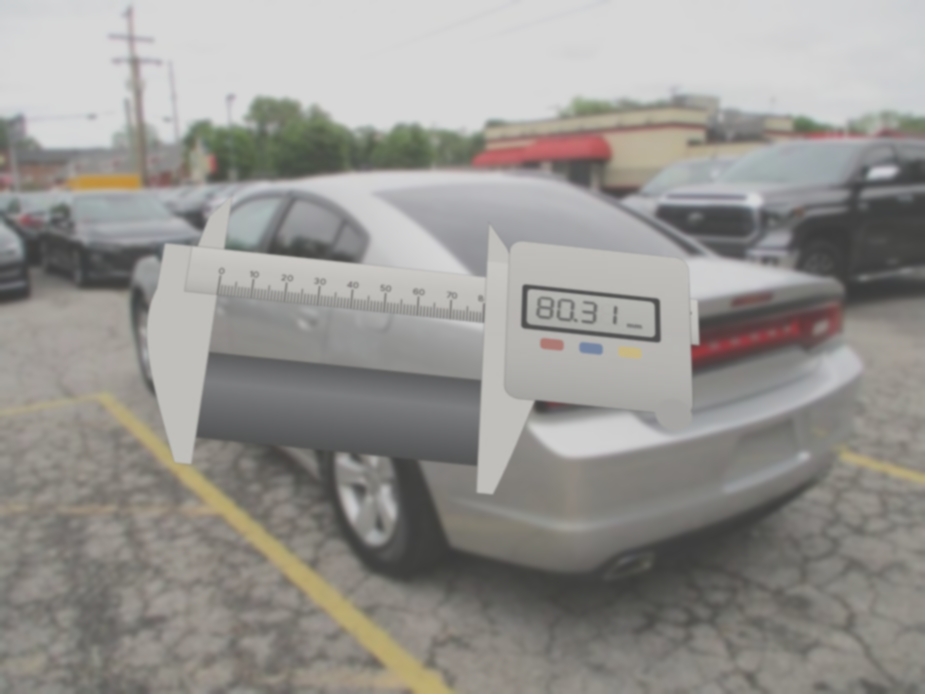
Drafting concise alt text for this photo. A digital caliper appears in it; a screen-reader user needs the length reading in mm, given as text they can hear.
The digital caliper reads 80.31 mm
